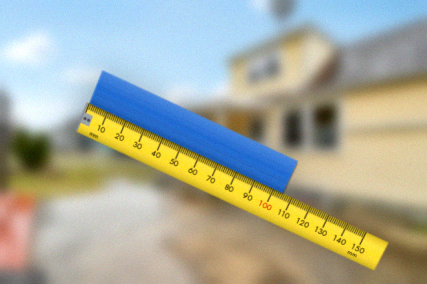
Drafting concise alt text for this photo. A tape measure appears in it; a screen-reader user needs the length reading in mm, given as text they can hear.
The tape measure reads 105 mm
